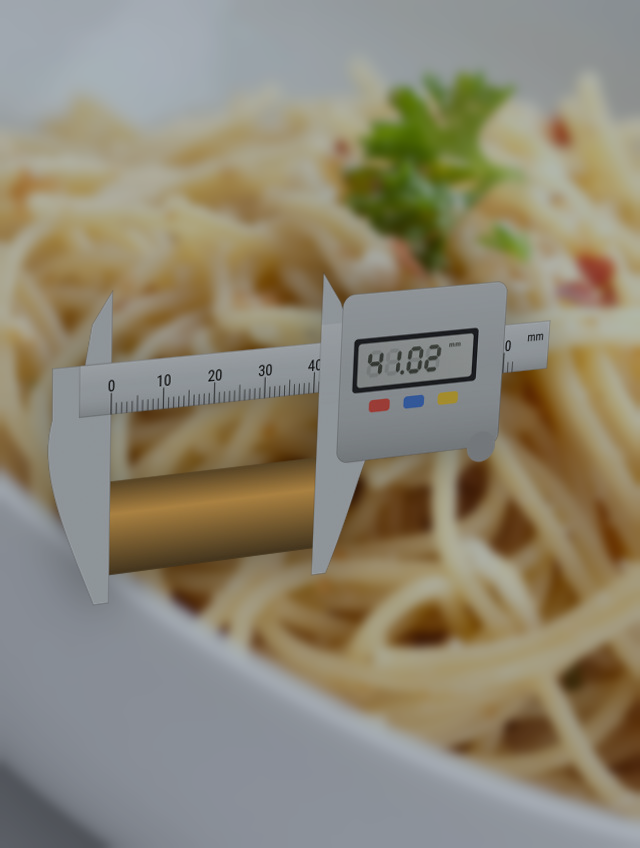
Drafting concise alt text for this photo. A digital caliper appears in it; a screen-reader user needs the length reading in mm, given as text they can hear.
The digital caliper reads 41.02 mm
